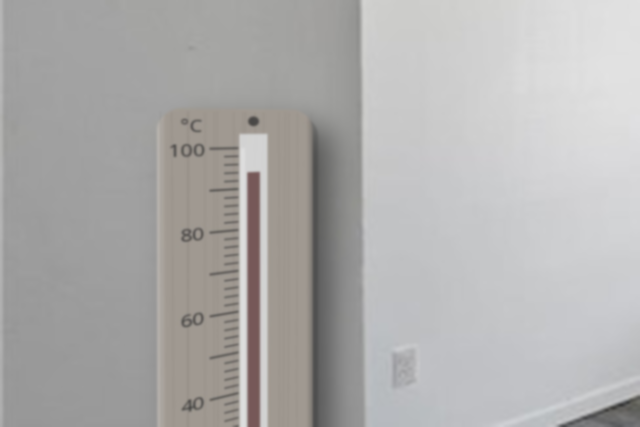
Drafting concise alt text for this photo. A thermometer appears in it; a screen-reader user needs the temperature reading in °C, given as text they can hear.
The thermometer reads 94 °C
